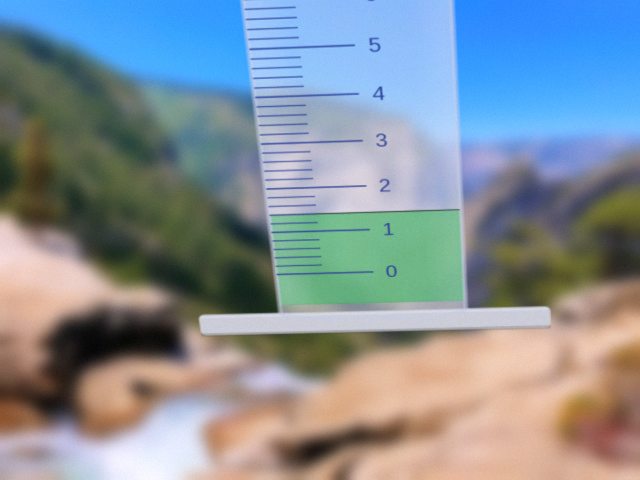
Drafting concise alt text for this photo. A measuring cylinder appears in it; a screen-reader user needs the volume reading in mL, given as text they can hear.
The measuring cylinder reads 1.4 mL
